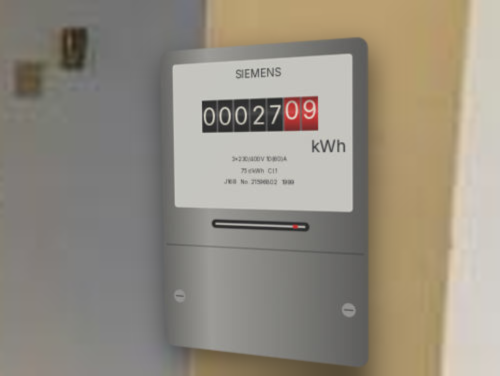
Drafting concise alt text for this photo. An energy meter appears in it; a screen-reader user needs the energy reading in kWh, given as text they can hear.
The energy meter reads 27.09 kWh
